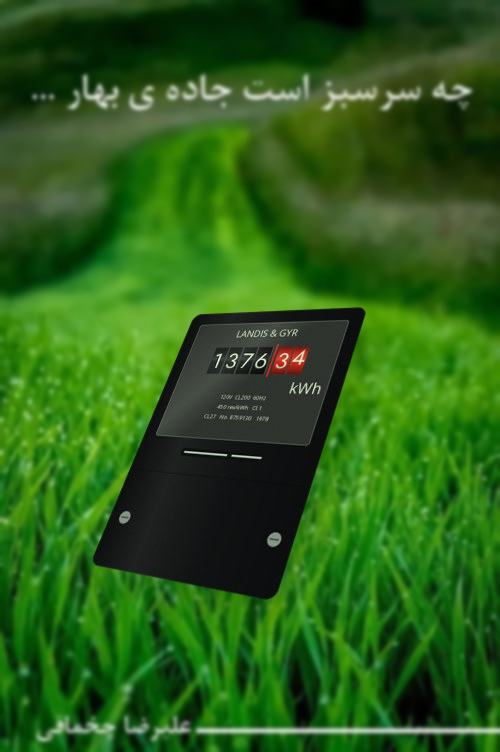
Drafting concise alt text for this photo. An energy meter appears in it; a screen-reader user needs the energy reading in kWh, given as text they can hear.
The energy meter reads 1376.34 kWh
